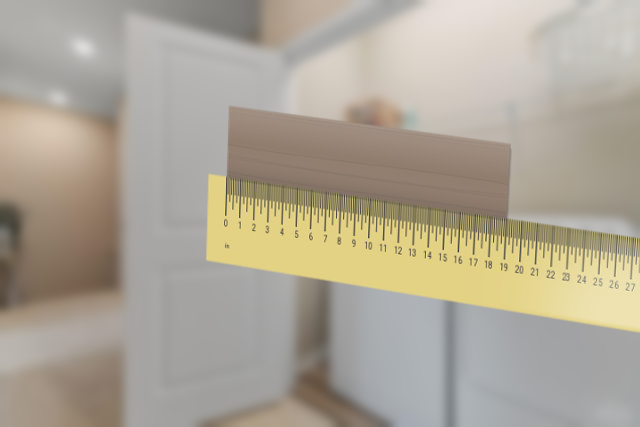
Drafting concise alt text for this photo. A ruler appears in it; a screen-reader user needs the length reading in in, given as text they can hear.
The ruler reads 19 in
